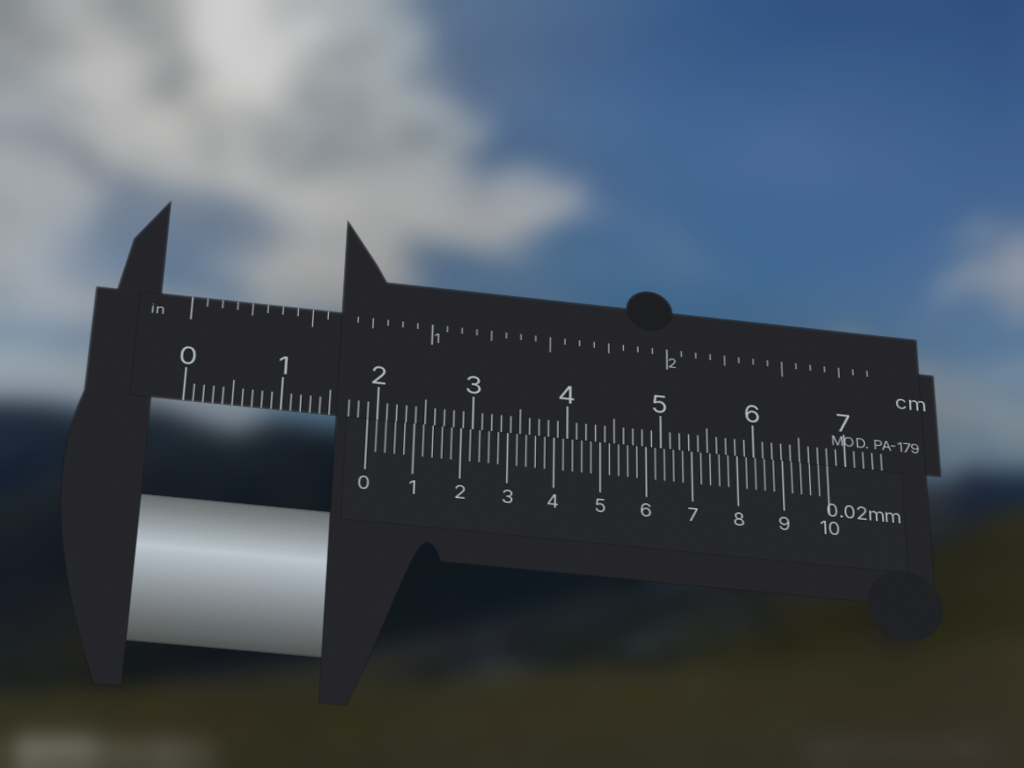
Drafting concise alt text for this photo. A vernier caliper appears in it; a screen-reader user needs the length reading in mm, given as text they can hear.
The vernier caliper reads 19.0 mm
